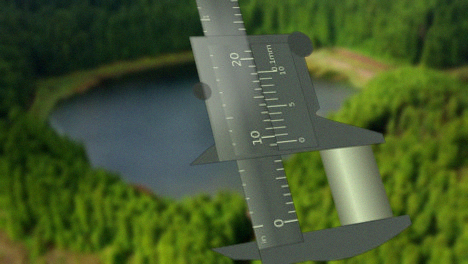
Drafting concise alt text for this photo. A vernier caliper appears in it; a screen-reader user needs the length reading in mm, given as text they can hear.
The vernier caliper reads 9.2 mm
